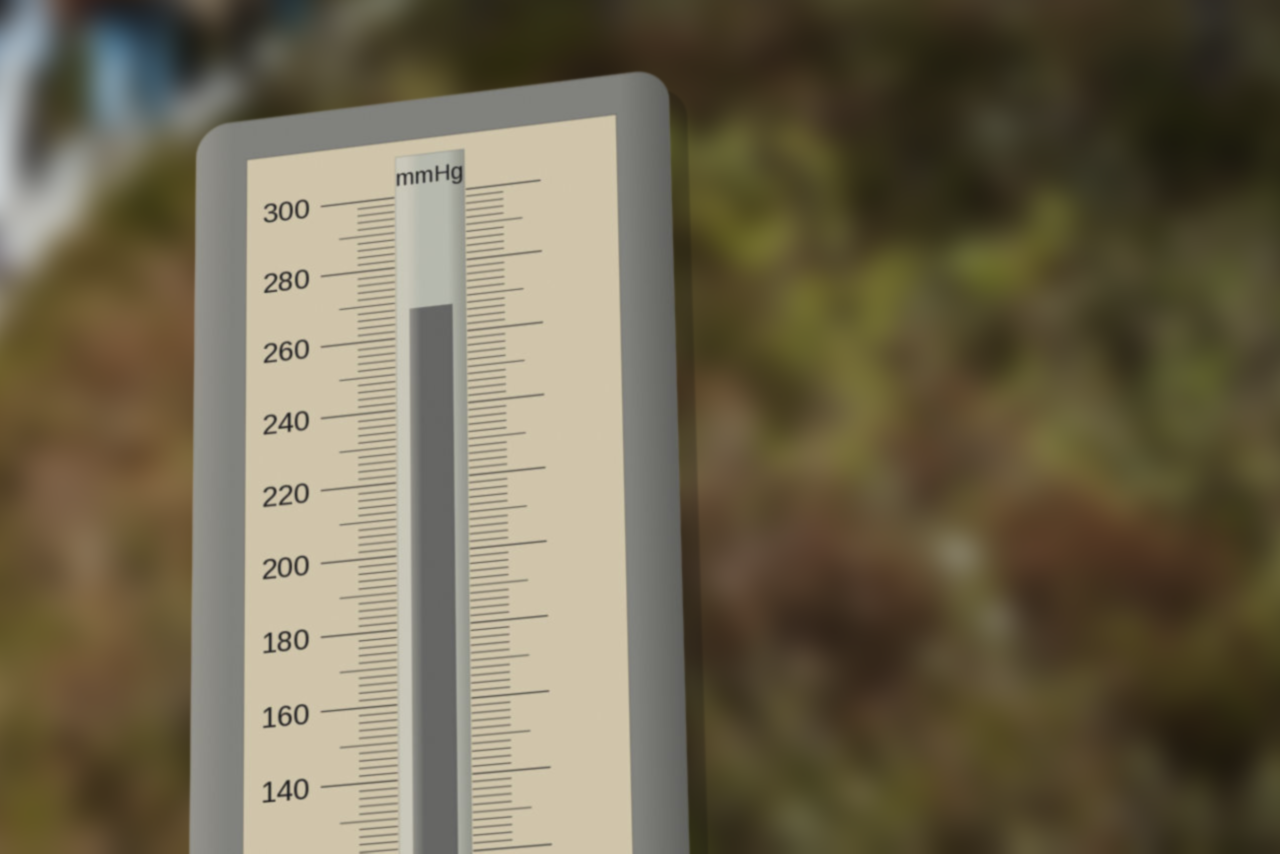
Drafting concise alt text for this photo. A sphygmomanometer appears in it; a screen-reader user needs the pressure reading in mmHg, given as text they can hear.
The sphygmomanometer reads 268 mmHg
